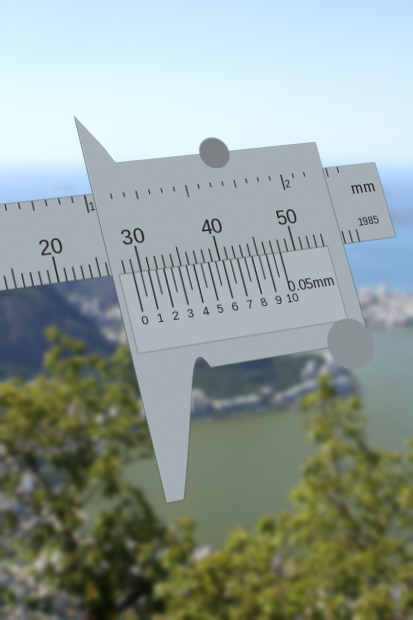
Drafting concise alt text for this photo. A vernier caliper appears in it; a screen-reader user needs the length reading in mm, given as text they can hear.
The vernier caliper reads 29.0 mm
